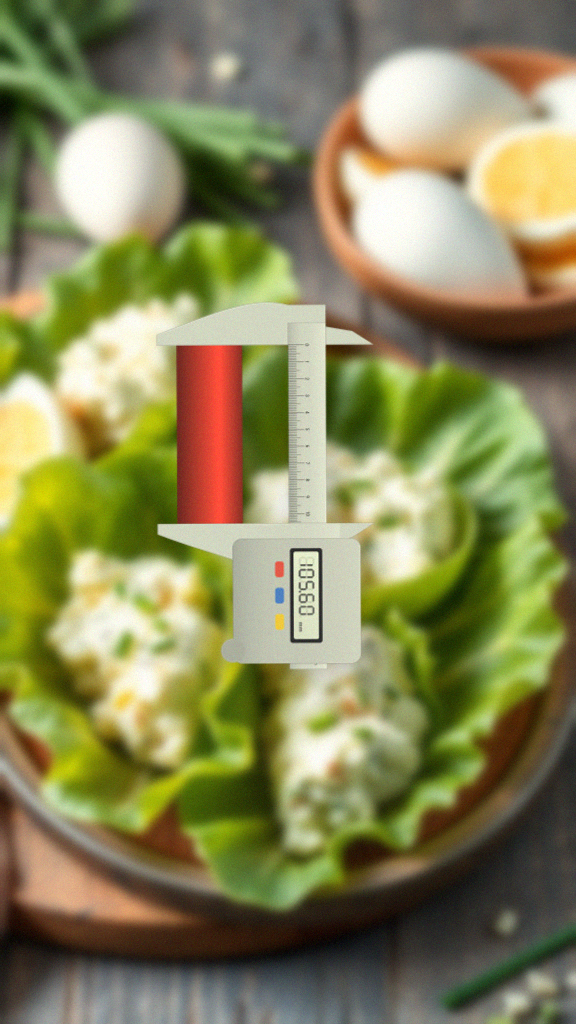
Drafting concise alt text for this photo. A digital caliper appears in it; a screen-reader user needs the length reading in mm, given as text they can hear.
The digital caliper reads 105.60 mm
